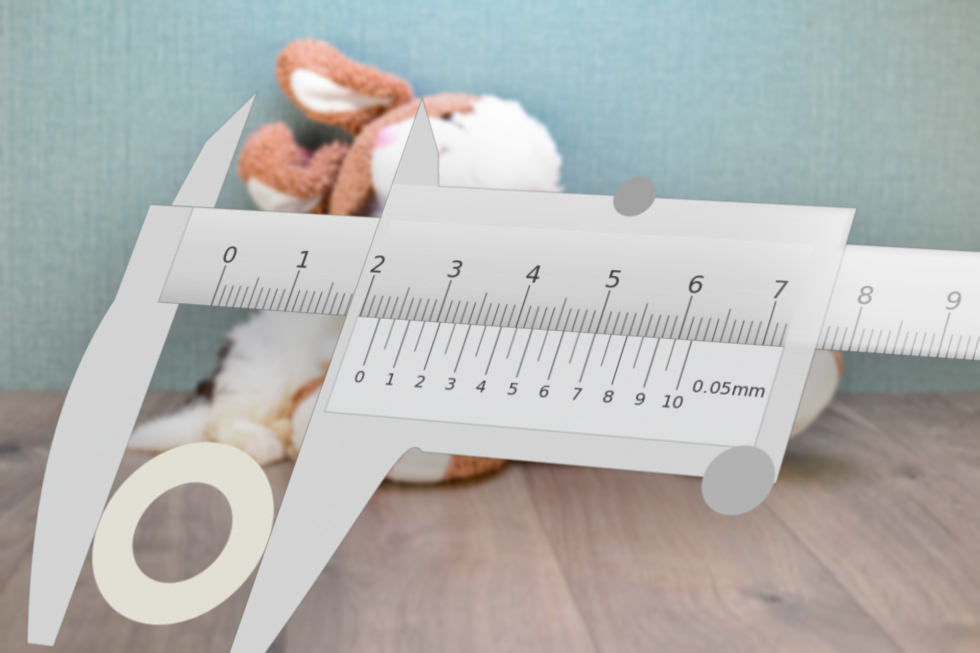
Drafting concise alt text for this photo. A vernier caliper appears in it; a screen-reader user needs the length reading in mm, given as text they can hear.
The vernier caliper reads 22.6 mm
